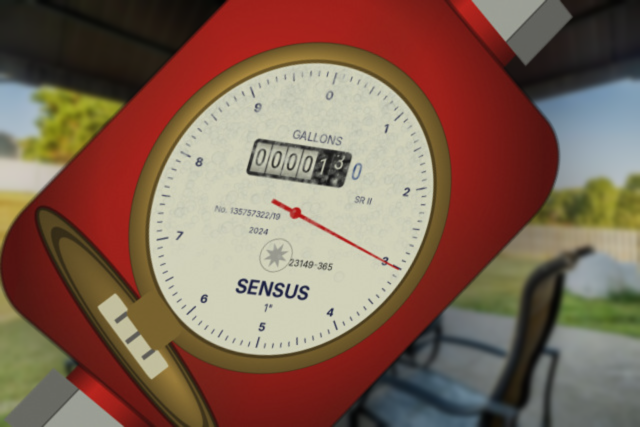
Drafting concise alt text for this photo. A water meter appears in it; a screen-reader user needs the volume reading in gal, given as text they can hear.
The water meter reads 133.0 gal
